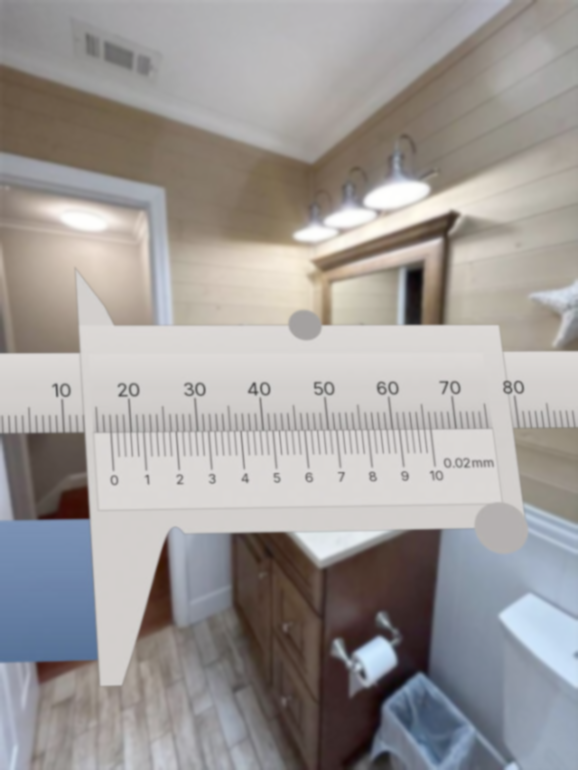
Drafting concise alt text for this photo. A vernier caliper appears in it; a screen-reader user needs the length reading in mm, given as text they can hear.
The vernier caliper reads 17.0 mm
